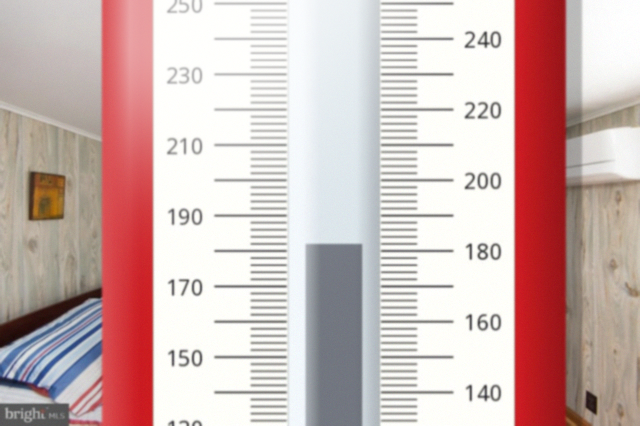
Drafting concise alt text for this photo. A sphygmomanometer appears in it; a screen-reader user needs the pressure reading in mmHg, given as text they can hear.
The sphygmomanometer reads 182 mmHg
